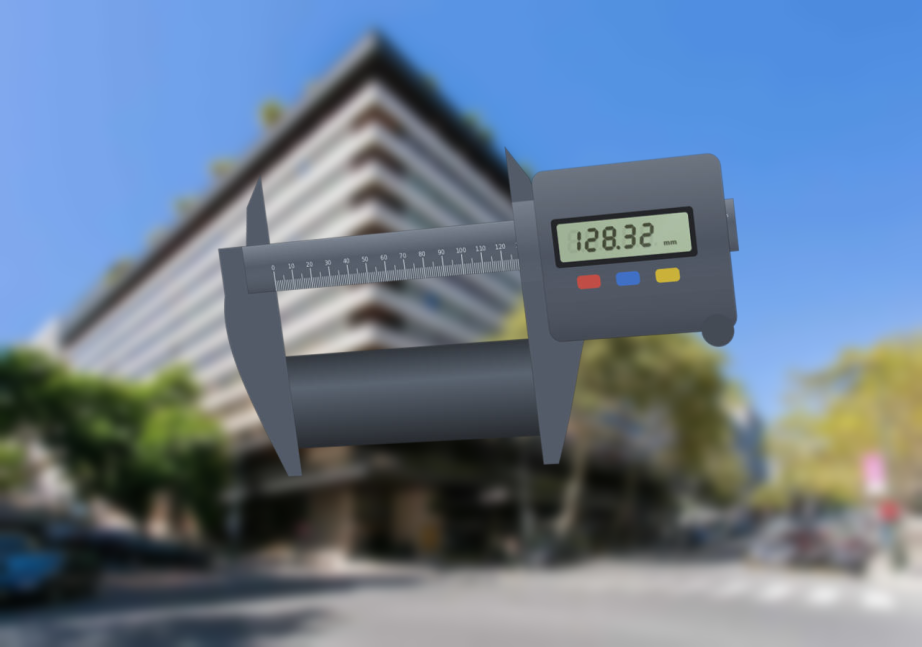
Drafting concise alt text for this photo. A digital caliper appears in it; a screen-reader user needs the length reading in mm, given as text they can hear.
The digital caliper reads 128.32 mm
